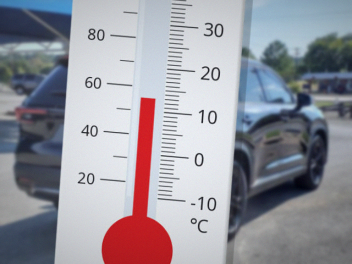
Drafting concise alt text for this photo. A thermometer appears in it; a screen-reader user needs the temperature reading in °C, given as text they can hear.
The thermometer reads 13 °C
